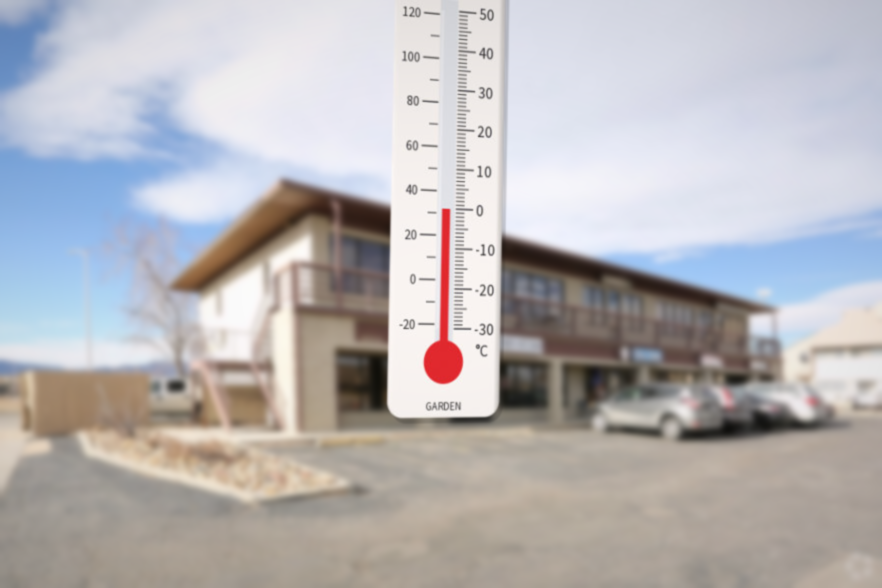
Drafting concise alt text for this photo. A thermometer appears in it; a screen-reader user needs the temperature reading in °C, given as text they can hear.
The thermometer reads 0 °C
